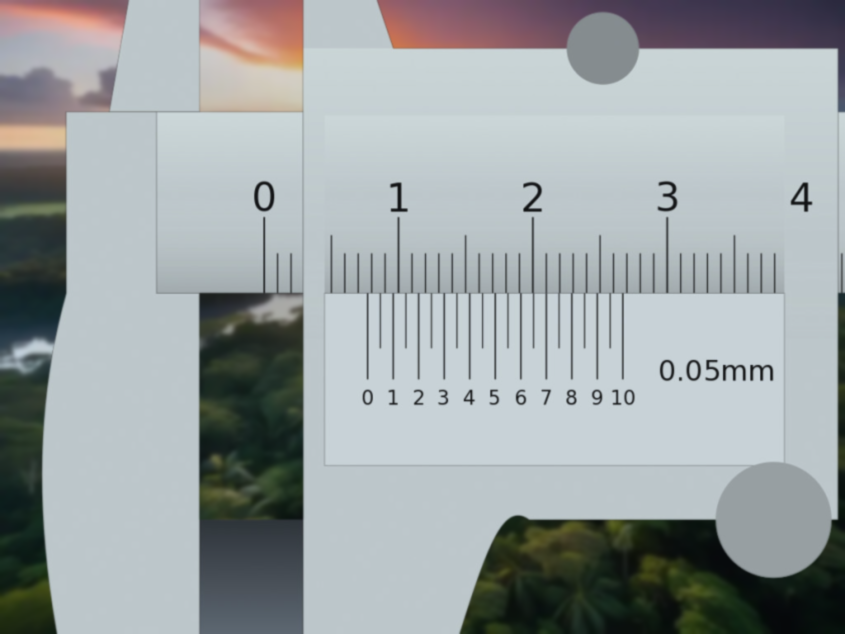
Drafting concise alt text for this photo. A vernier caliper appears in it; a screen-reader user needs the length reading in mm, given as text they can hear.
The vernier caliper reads 7.7 mm
